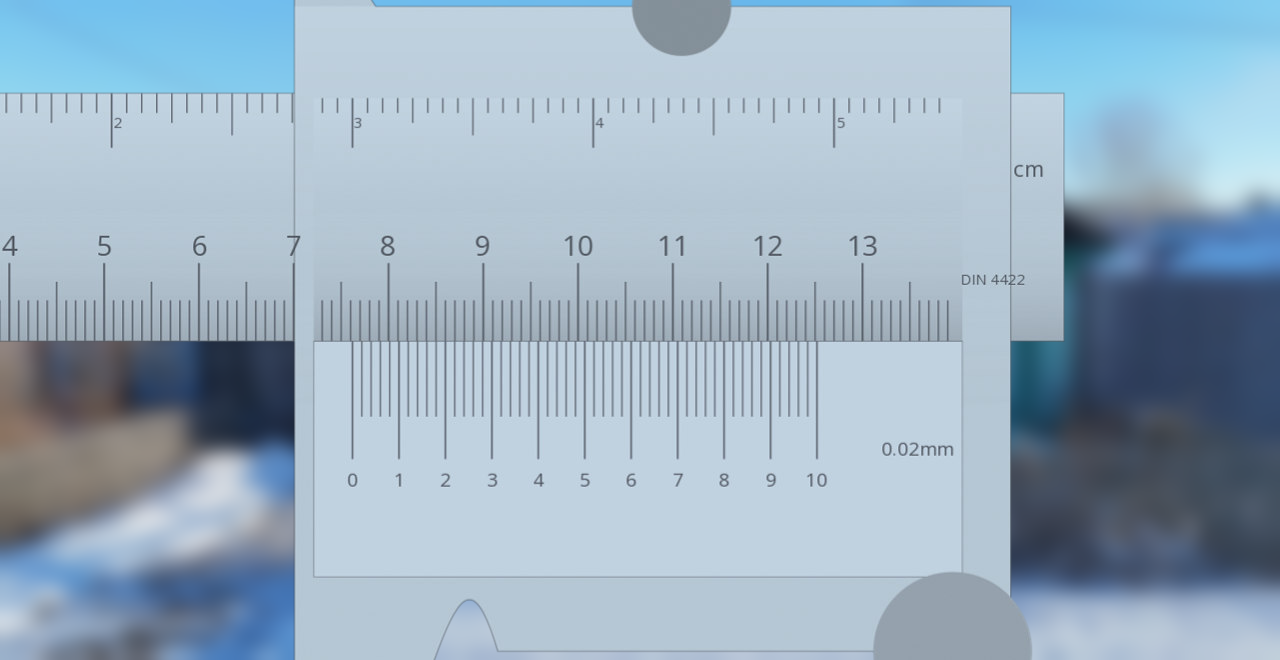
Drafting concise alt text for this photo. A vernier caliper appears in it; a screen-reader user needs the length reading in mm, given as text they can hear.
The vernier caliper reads 76.2 mm
